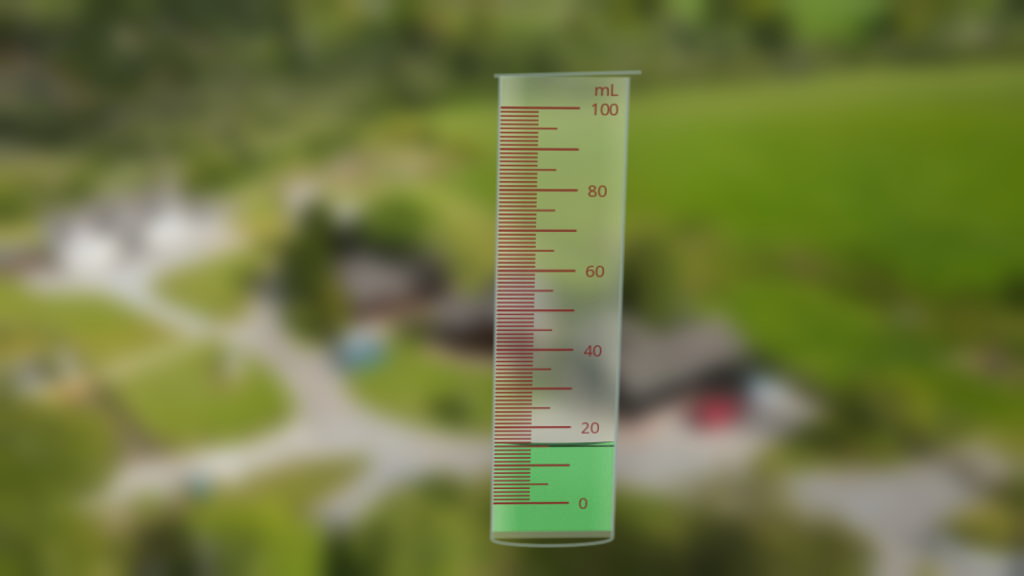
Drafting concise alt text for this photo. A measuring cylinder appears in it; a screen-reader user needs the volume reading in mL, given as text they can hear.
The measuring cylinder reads 15 mL
